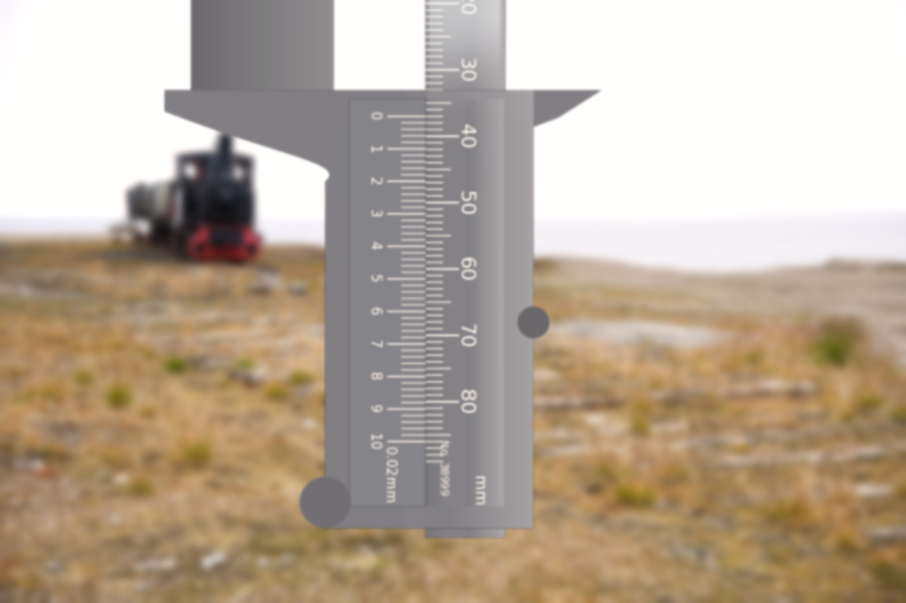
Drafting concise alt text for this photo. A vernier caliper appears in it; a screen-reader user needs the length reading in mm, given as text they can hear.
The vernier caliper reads 37.0 mm
